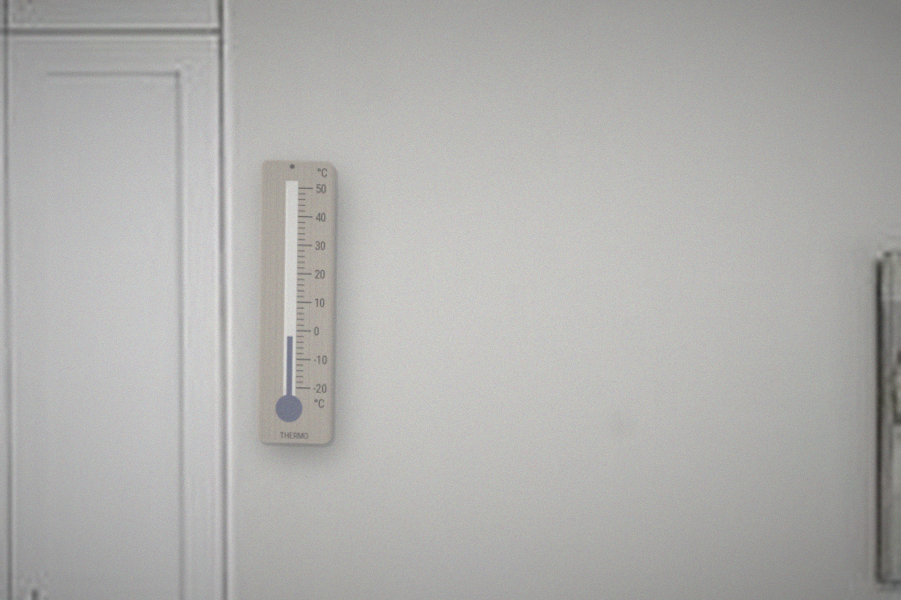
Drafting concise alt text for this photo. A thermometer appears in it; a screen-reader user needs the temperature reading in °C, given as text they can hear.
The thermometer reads -2 °C
